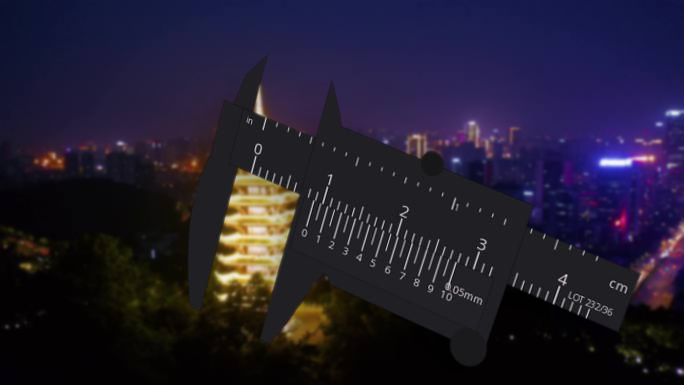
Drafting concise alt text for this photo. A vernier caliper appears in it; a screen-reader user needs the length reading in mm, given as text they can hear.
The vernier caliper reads 8.8 mm
